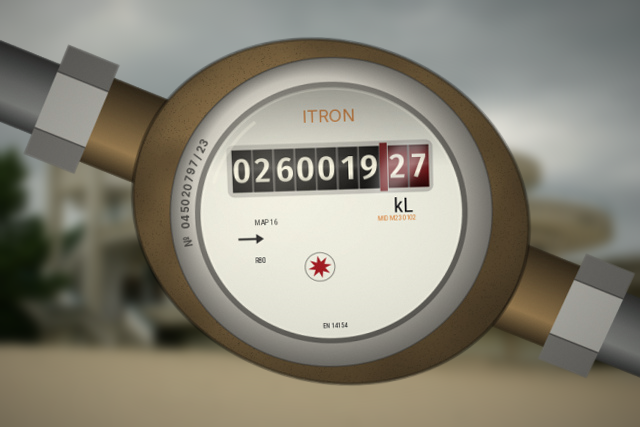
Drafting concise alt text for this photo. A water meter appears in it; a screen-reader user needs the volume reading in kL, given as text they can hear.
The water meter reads 260019.27 kL
